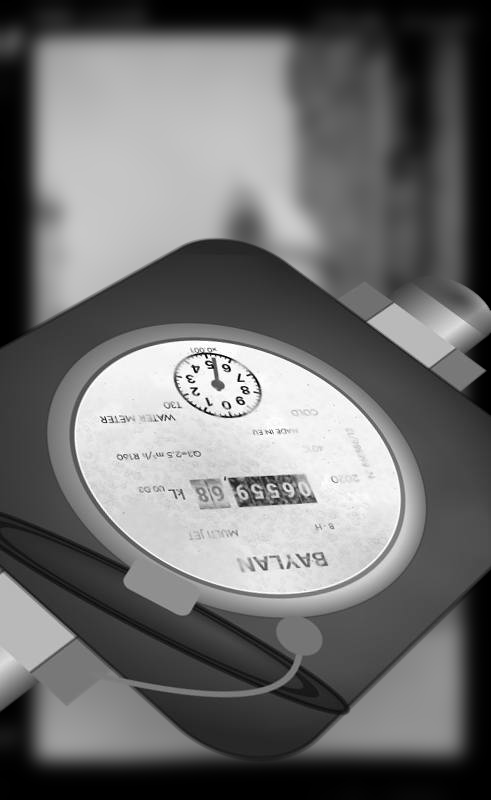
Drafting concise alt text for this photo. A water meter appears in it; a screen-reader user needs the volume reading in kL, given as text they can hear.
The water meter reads 6559.685 kL
